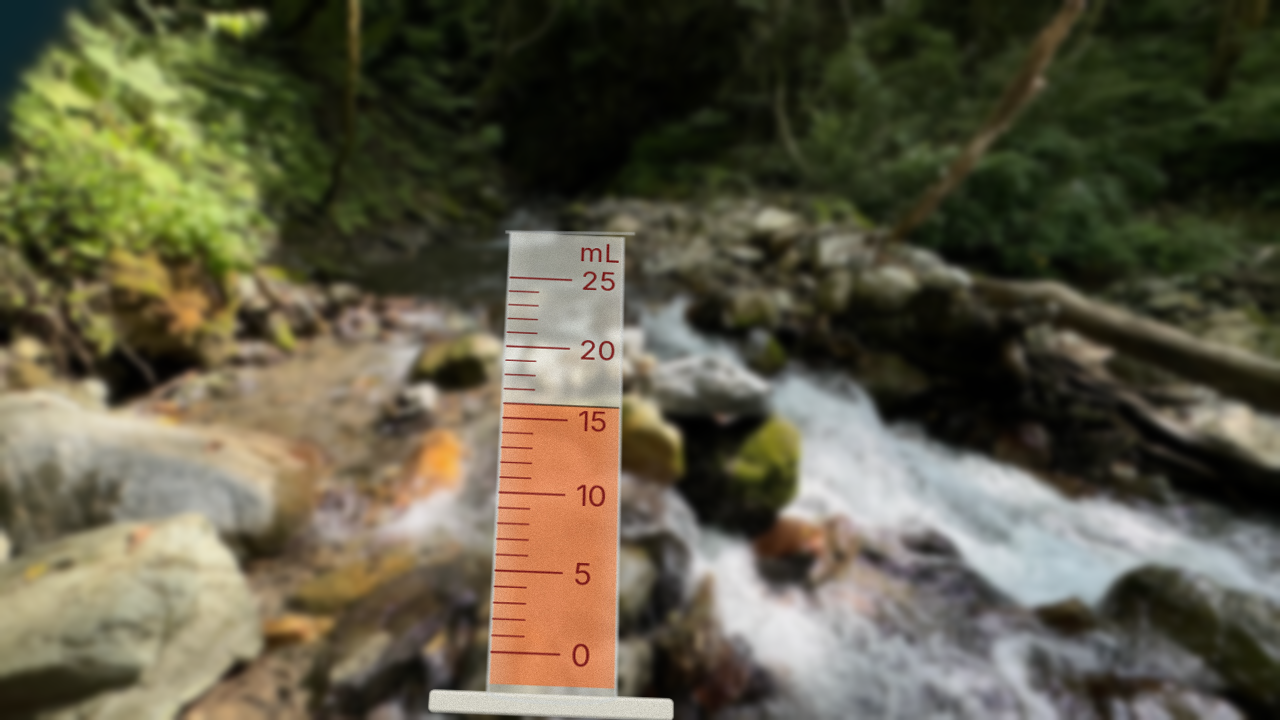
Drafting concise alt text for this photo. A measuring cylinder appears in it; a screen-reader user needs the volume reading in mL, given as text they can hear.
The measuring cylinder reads 16 mL
